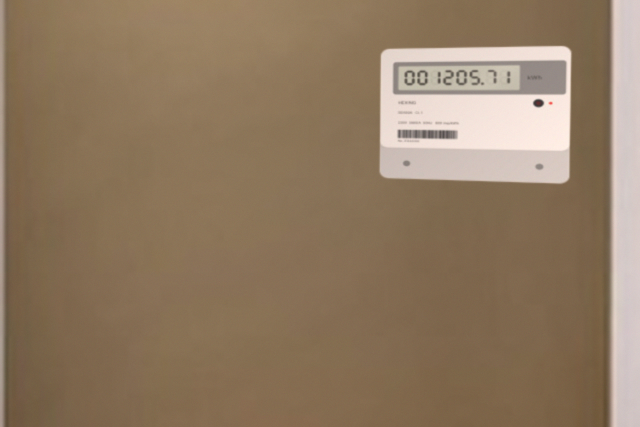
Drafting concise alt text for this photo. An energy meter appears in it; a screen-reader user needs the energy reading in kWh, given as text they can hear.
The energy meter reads 1205.71 kWh
